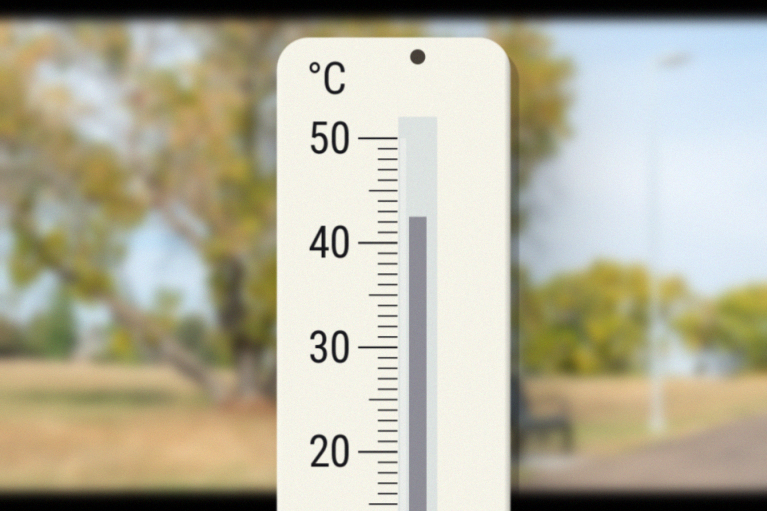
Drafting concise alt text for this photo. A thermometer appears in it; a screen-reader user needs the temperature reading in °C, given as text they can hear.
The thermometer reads 42.5 °C
